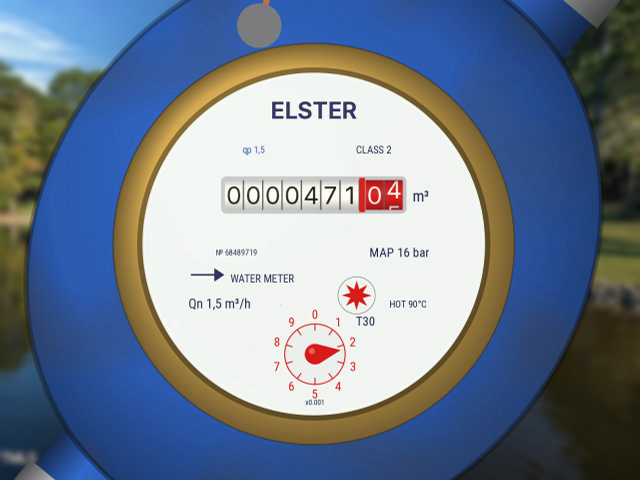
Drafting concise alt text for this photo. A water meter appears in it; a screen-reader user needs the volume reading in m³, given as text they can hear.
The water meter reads 471.042 m³
